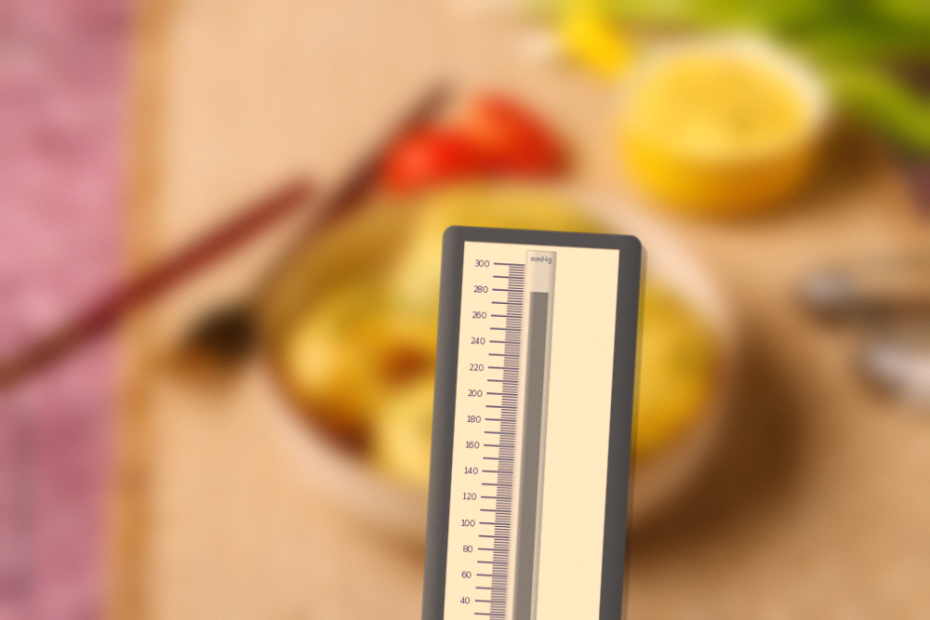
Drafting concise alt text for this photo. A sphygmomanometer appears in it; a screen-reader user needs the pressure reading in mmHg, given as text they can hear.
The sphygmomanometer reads 280 mmHg
